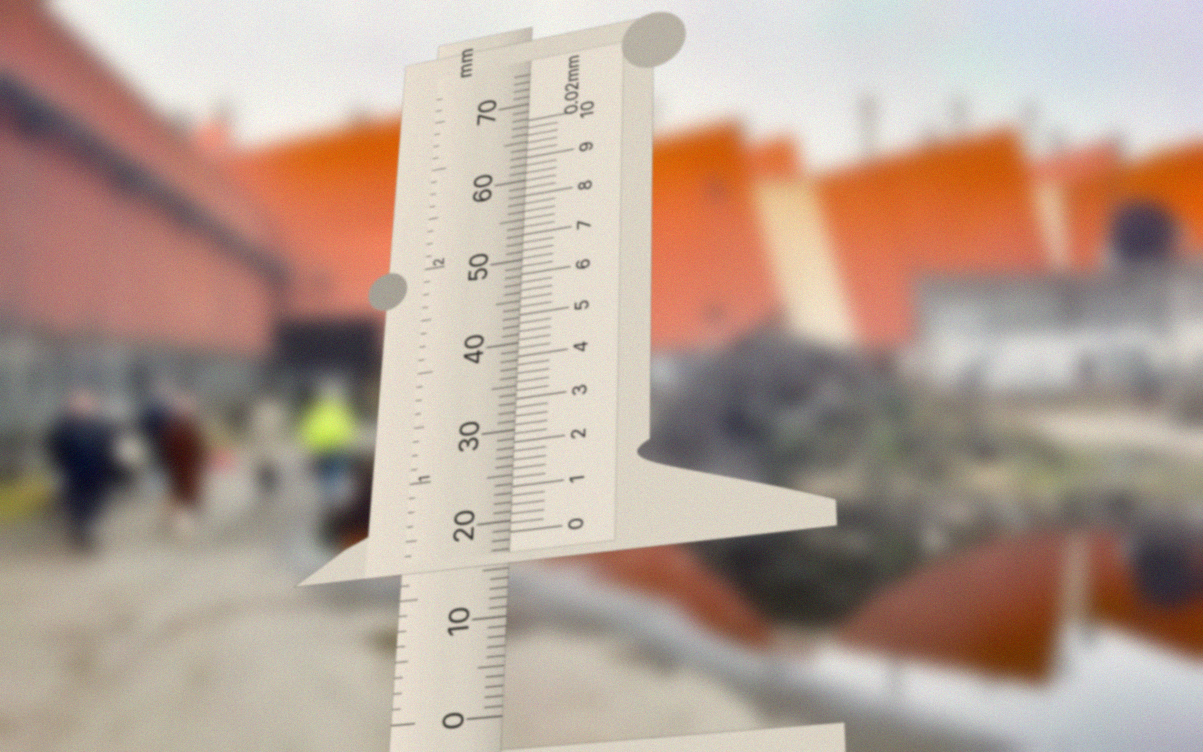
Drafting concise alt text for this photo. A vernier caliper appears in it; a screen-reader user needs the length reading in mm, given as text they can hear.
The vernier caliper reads 18.8 mm
